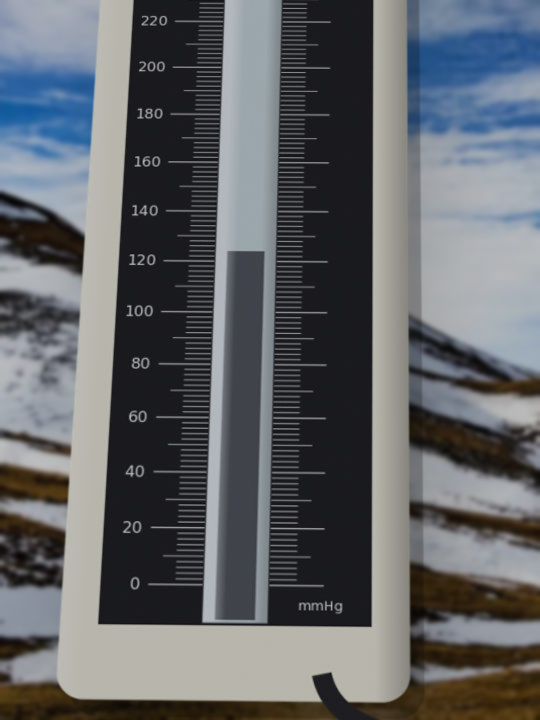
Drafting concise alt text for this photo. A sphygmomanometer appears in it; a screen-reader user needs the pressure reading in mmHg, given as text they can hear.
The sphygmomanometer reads 124 mmHg
